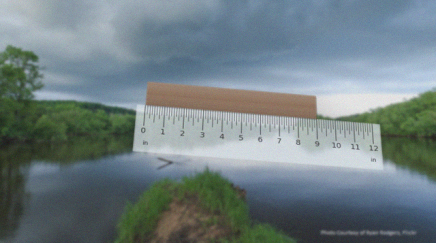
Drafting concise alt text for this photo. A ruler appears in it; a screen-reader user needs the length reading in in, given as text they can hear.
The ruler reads 9 in
